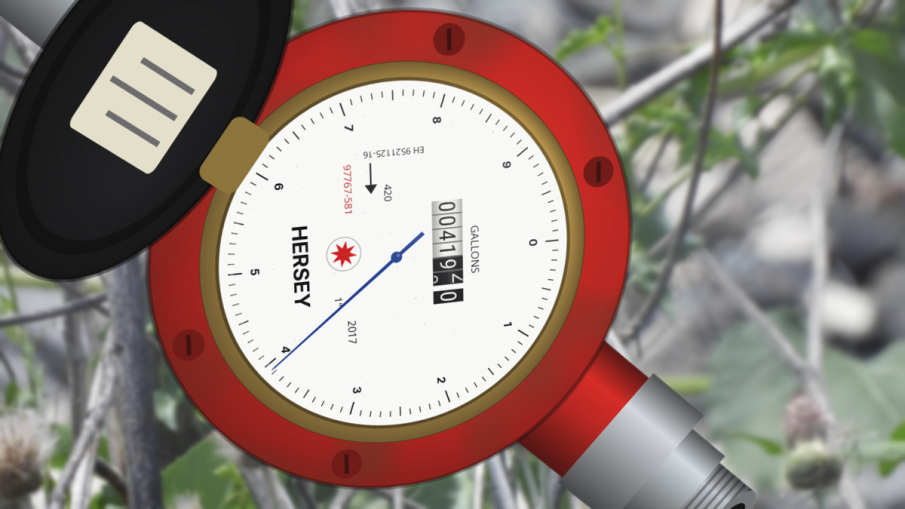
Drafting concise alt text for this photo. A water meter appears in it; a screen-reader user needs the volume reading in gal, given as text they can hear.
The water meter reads 41923.9 gal
